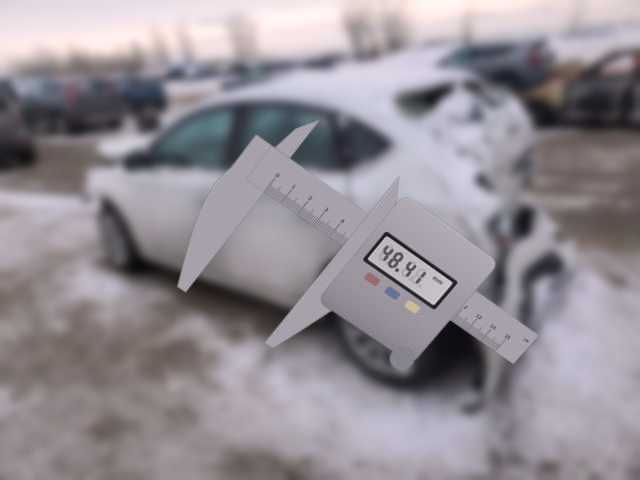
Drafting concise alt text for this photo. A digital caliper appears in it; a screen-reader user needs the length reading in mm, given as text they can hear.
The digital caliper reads 48.41 mm
